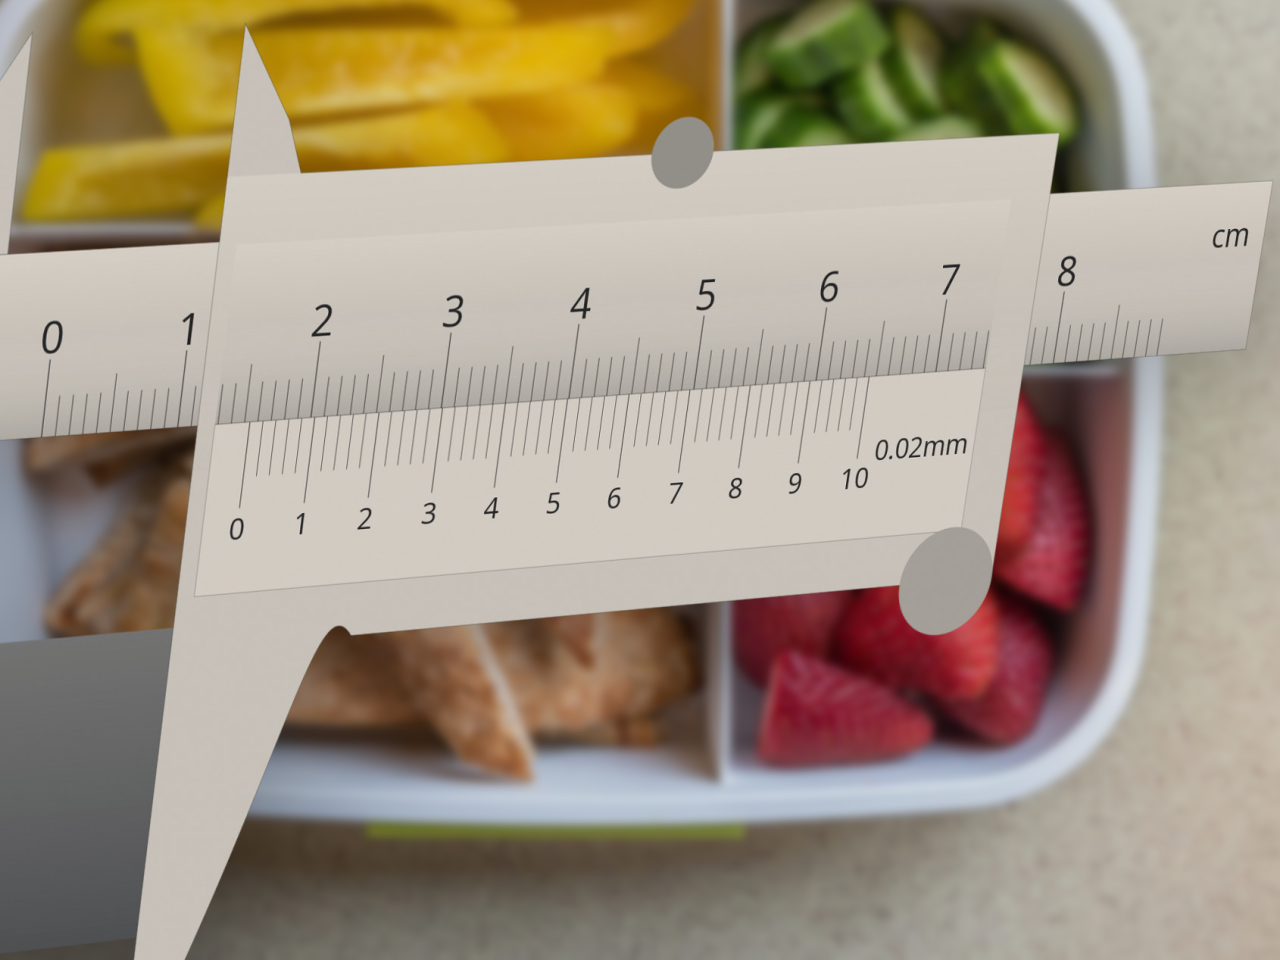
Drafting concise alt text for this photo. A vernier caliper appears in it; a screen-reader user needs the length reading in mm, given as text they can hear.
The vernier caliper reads 15.4 mm
